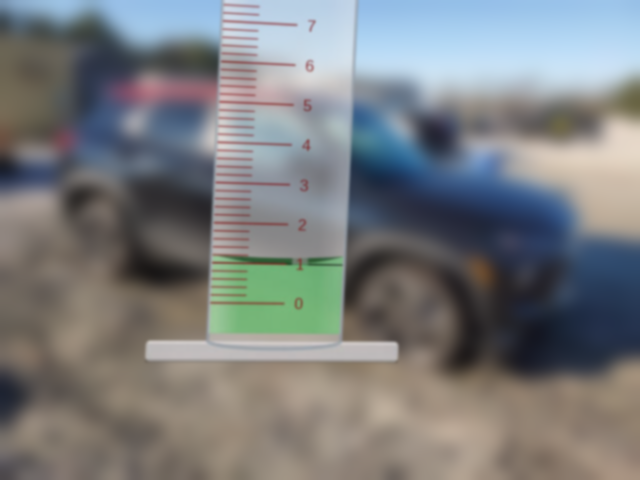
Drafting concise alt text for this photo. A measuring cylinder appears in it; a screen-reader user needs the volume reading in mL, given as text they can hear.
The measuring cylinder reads 1 mL
